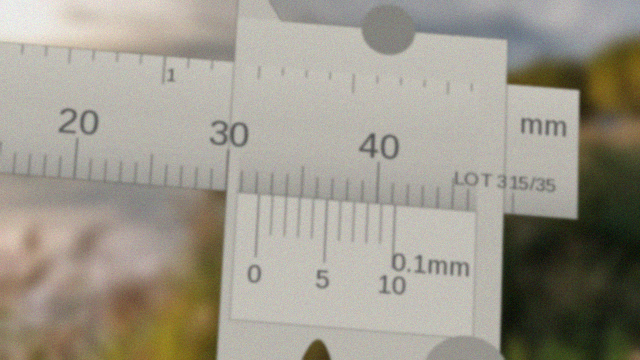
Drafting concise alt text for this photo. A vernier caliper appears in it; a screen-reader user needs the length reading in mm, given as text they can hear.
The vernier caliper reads 32.2 mm
